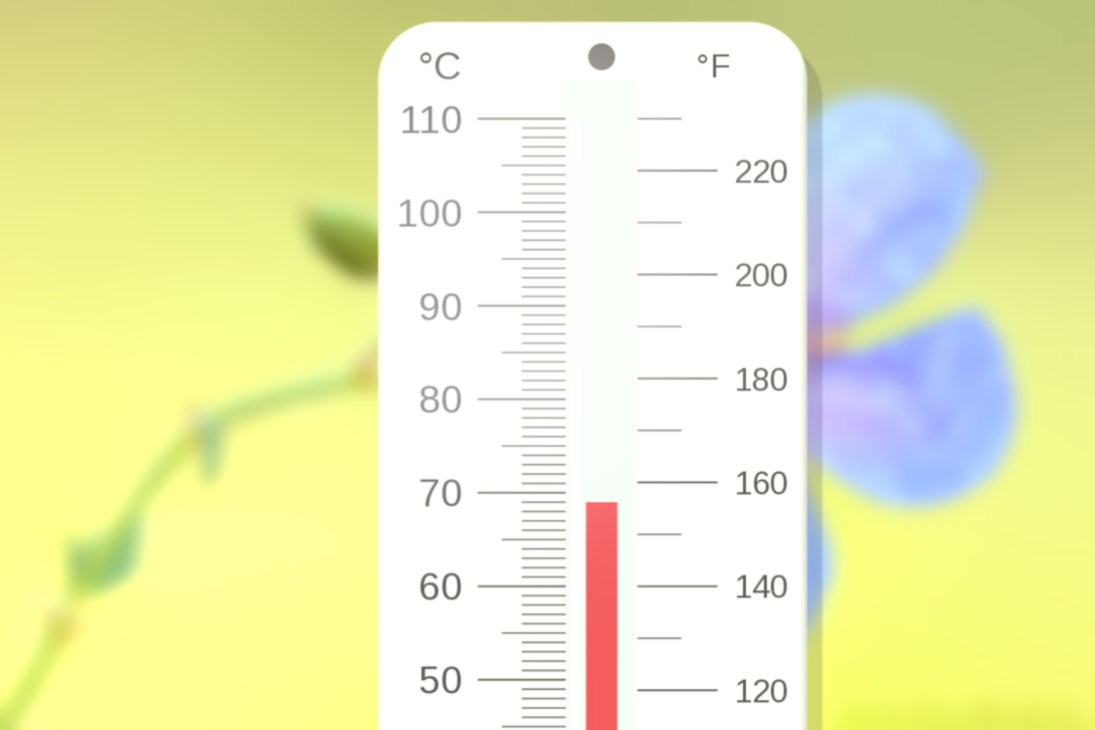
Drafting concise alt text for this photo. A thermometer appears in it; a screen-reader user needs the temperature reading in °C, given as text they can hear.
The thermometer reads 69 °C
